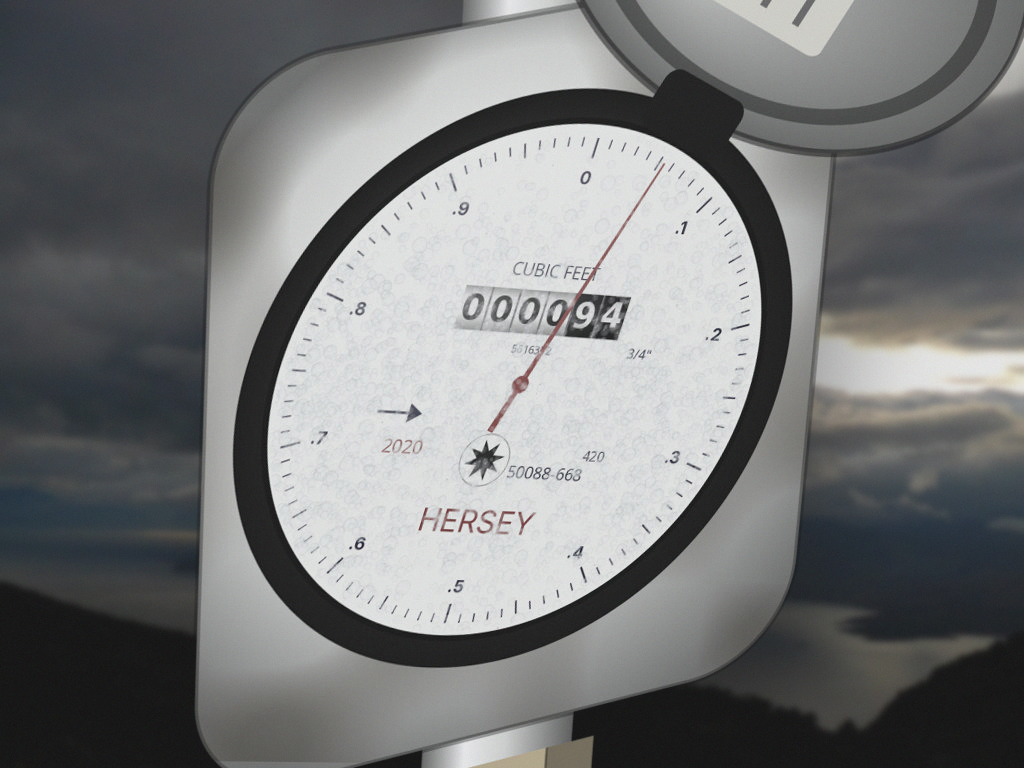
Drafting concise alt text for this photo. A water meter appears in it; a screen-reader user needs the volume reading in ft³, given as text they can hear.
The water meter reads 94.05 ft³
